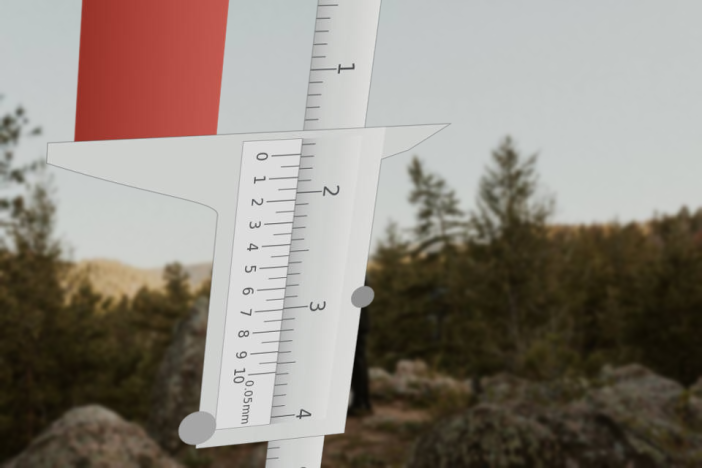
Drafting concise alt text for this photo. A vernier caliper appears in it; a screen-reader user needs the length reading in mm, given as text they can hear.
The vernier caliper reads 16.8 mm
